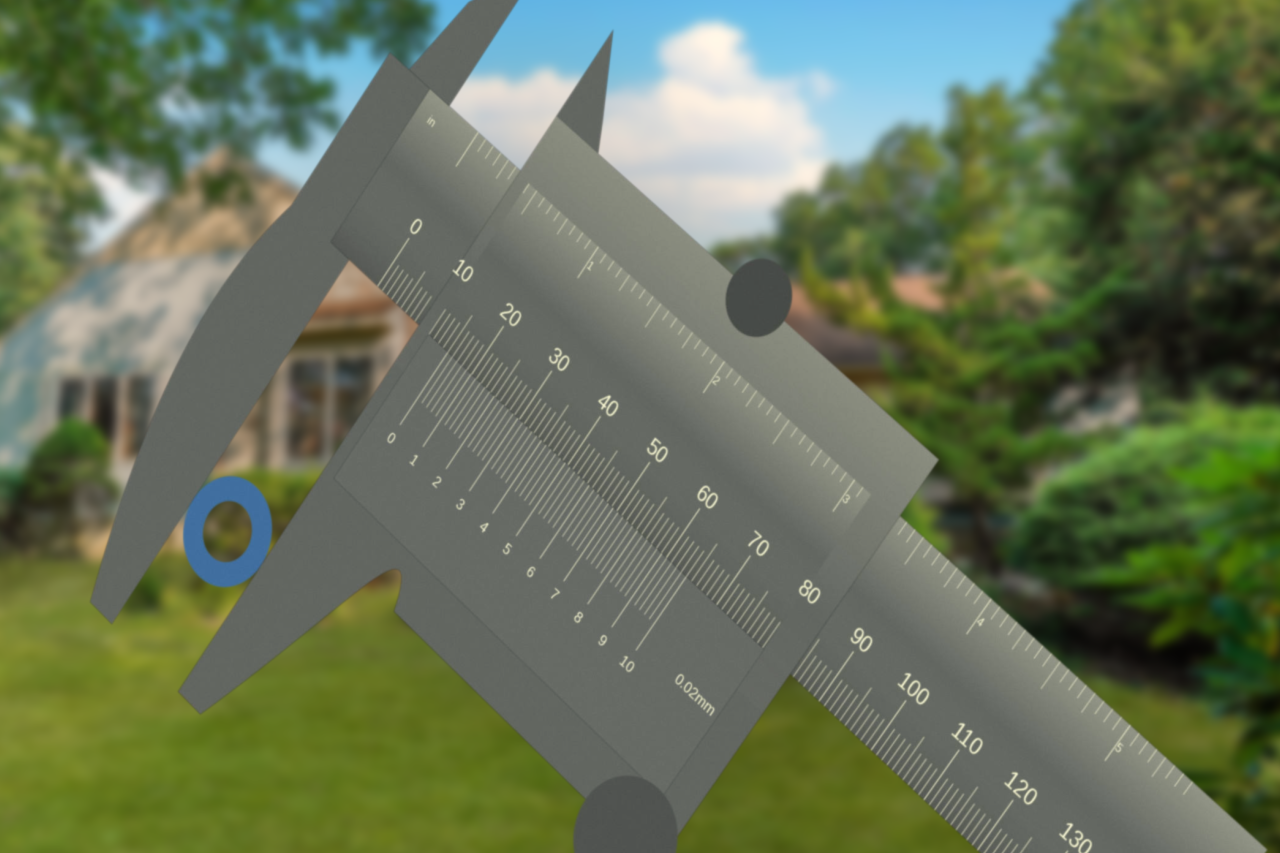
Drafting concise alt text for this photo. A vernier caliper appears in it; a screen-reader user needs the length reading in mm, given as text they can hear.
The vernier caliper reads 15.0 mm
